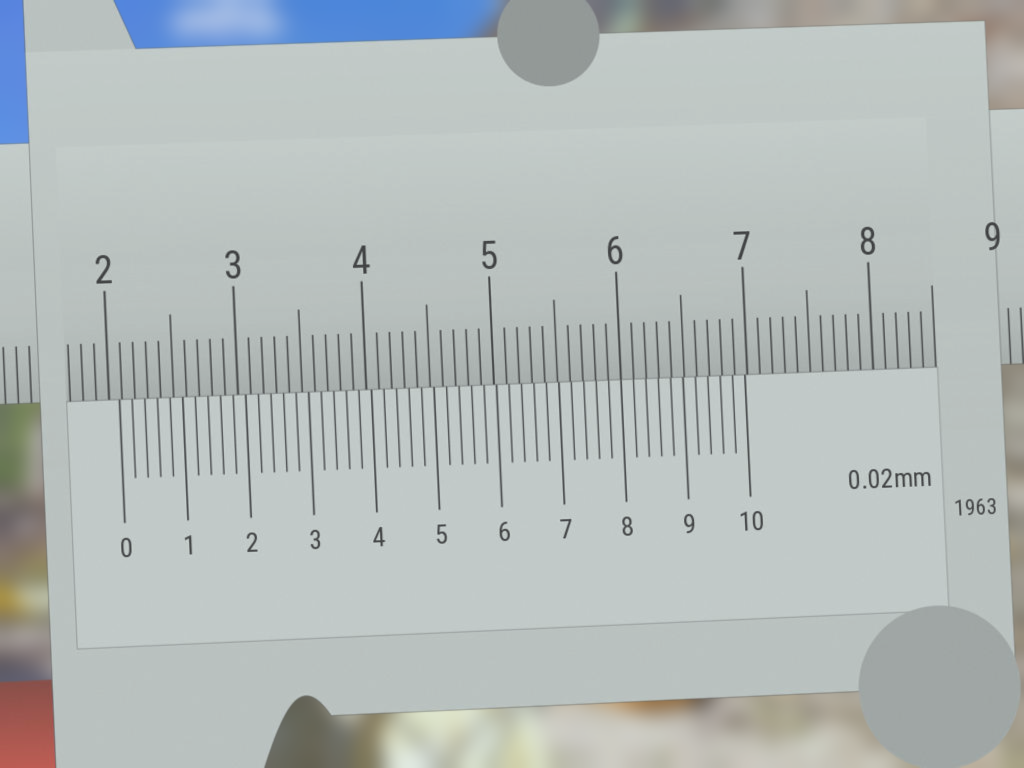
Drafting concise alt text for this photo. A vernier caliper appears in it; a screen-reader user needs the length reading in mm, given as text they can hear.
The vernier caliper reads 20.8 mm
